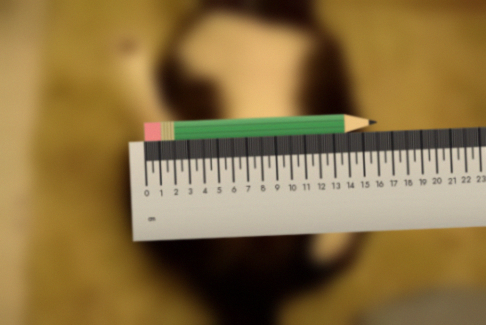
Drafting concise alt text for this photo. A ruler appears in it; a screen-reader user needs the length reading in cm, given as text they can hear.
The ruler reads 16 cm
